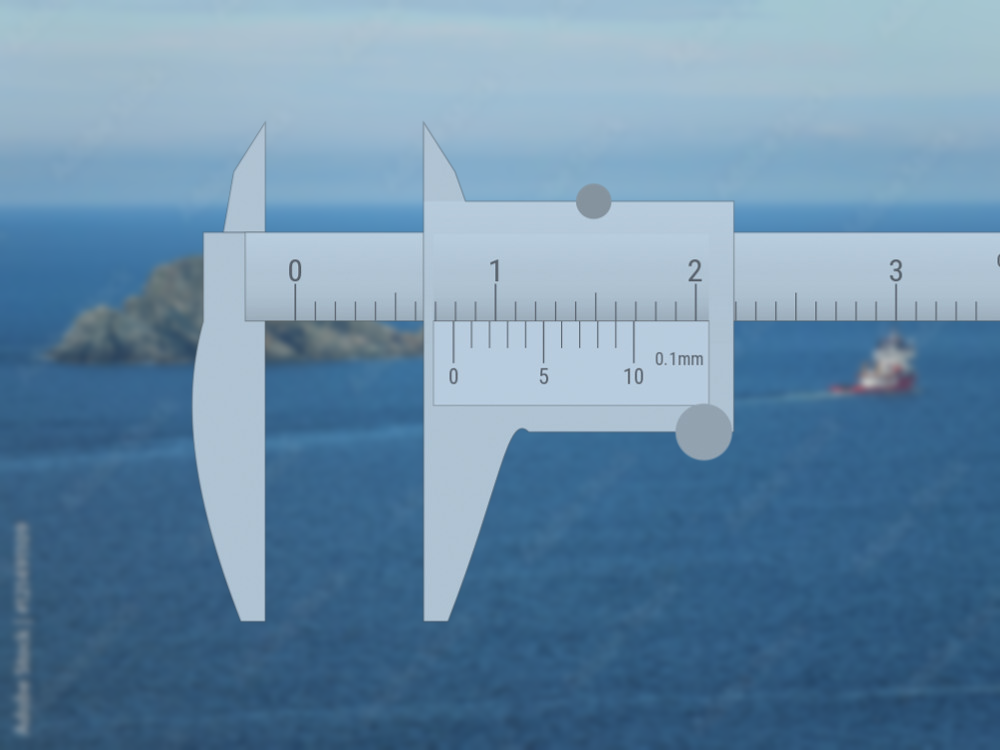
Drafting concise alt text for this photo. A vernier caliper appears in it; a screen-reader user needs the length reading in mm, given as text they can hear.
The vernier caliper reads 7.9 mm
